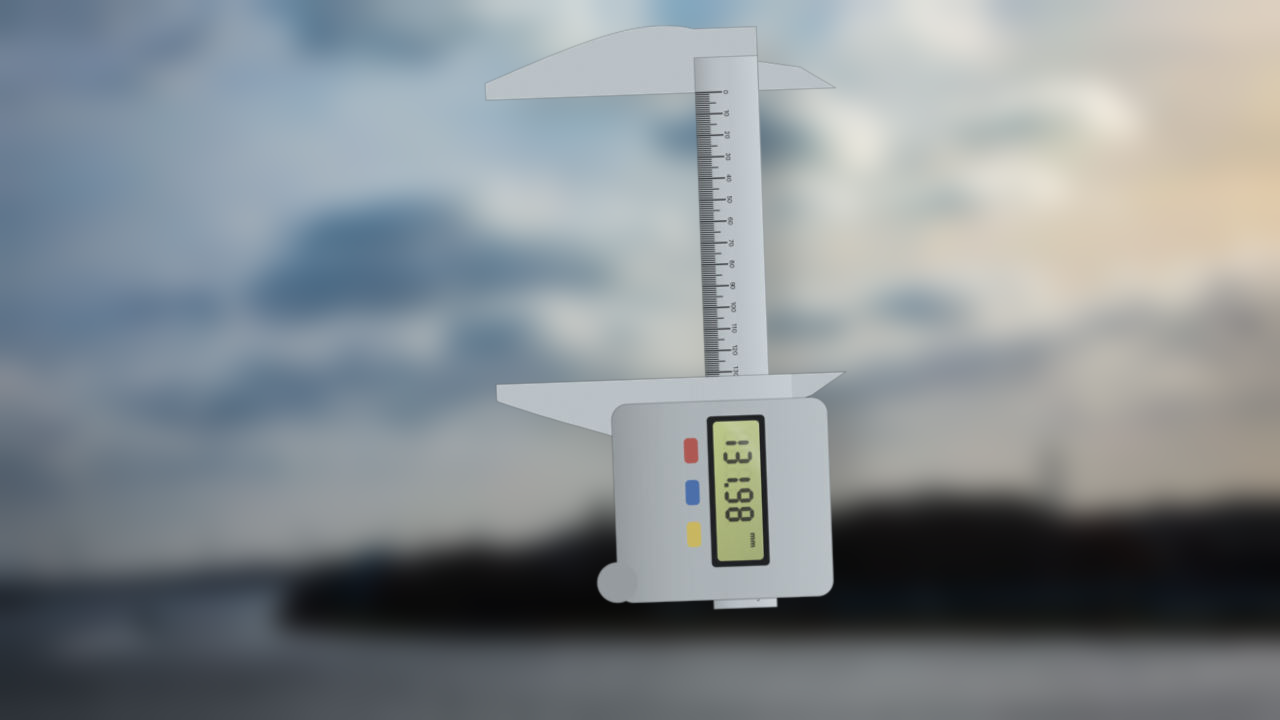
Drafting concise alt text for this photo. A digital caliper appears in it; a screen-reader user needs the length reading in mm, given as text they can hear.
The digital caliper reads 131.98 mm
